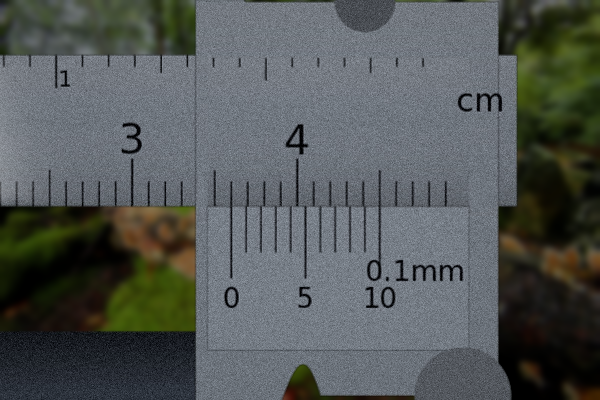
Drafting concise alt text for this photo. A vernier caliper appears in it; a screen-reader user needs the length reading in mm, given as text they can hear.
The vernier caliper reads 36.0 mm
